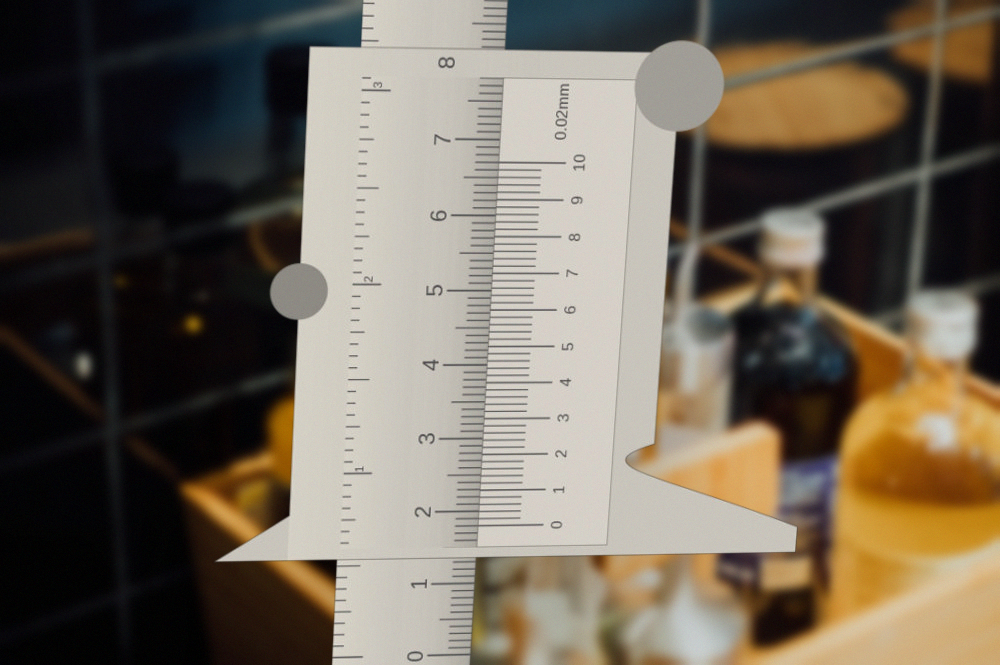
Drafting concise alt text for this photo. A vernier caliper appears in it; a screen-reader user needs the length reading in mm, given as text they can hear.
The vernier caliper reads 18.0 mm
